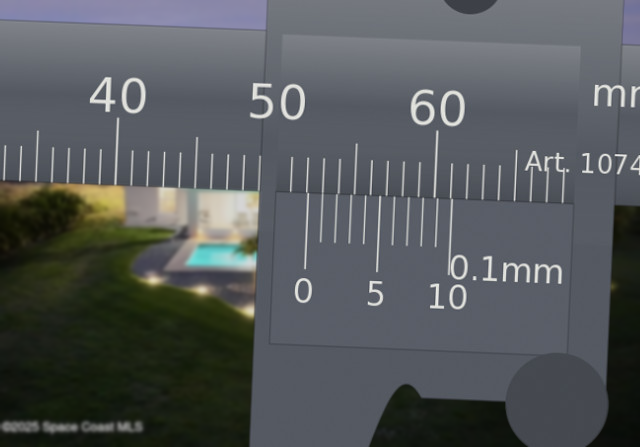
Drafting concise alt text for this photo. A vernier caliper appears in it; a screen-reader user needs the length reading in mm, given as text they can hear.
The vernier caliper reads 52.1 mm
